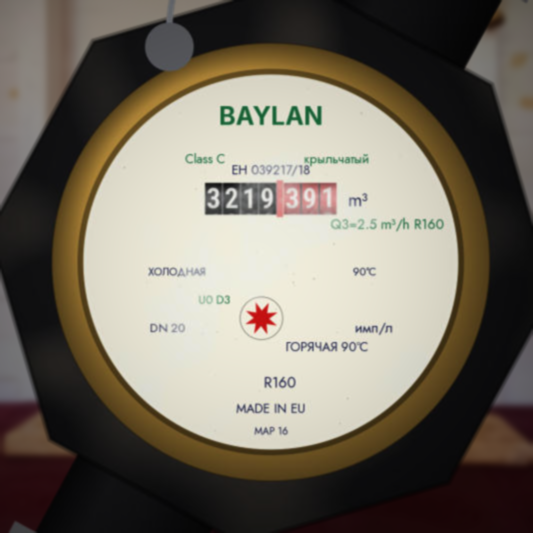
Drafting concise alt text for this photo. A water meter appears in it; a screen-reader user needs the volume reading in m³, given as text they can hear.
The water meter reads 3219.391 m³
